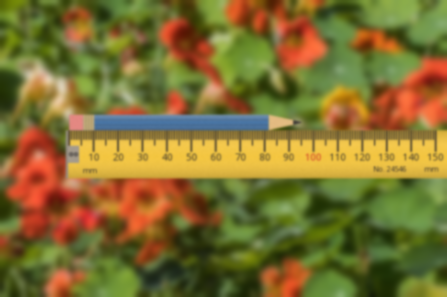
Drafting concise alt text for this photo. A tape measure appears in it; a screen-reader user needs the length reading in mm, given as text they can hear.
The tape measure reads 95 mm
